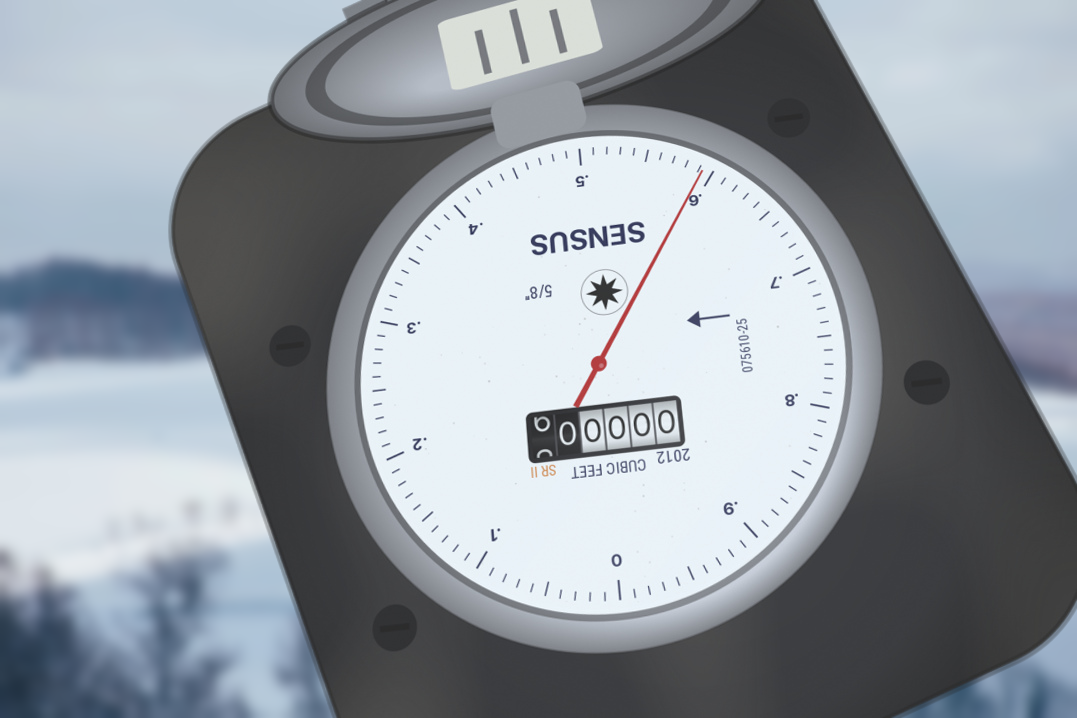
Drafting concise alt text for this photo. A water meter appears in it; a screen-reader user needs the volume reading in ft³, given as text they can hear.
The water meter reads 8.59 ft³
